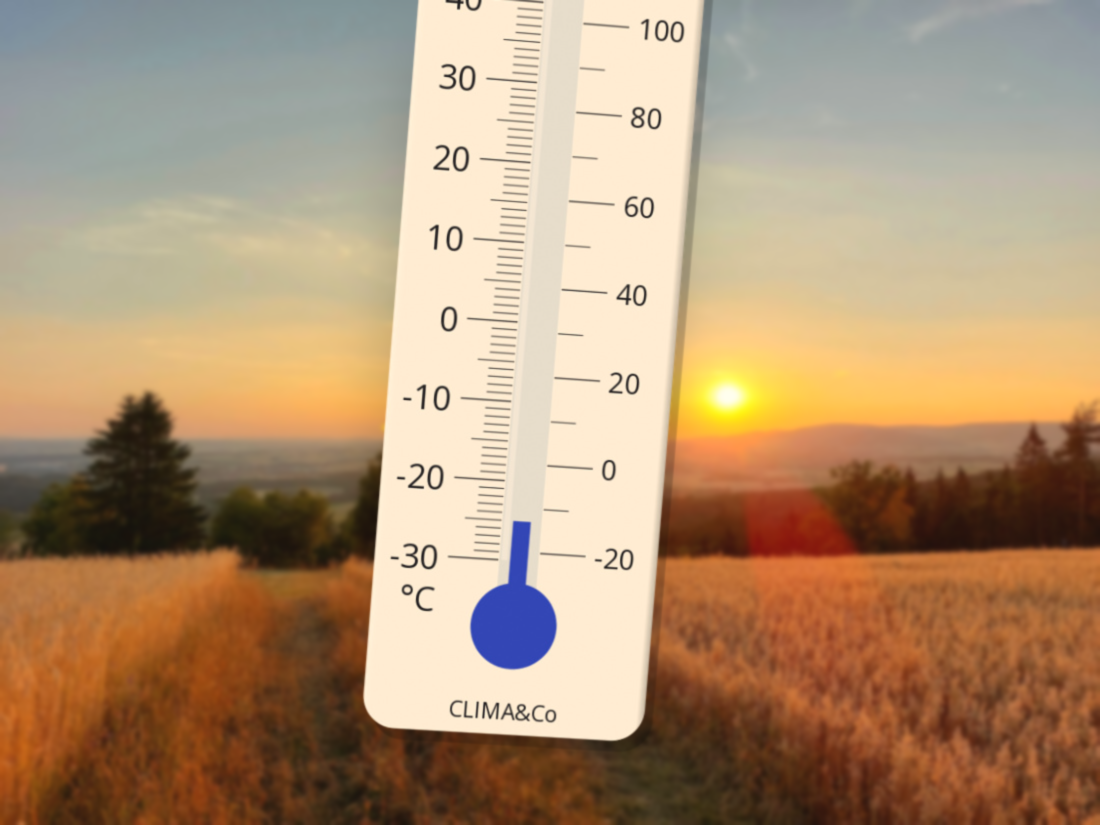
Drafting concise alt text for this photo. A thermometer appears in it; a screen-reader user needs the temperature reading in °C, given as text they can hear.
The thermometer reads -25 °C
